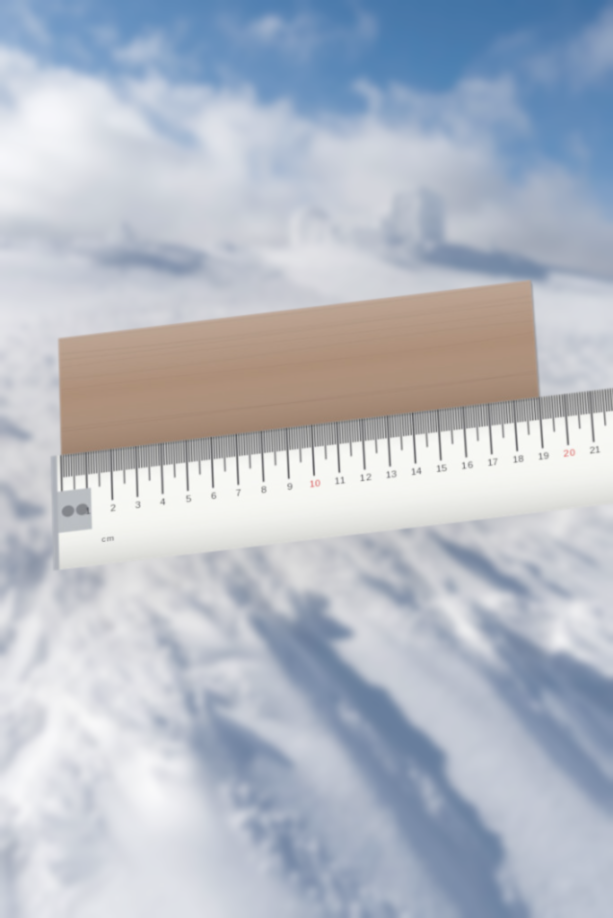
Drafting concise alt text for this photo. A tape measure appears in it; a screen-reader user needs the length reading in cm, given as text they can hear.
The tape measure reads 19 cm
